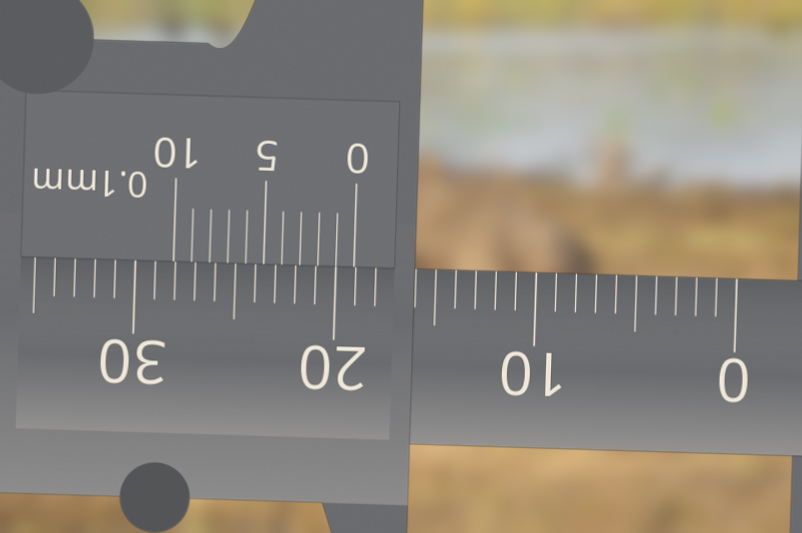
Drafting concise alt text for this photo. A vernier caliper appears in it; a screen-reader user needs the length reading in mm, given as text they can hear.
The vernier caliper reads 19.1 mm
